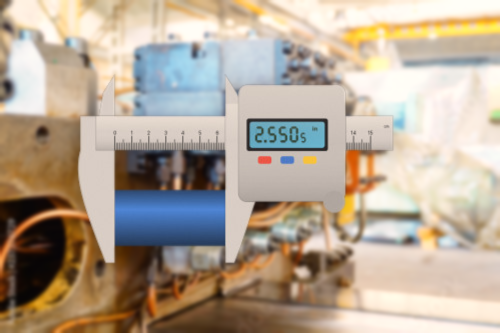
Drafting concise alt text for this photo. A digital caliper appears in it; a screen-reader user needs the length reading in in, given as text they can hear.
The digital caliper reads 2.5505 in
